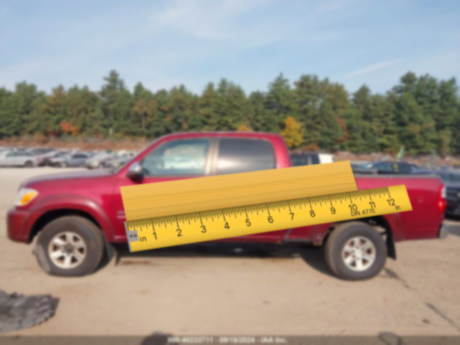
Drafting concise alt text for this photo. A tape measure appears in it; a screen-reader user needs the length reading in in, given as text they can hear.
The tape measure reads 10.5 in
